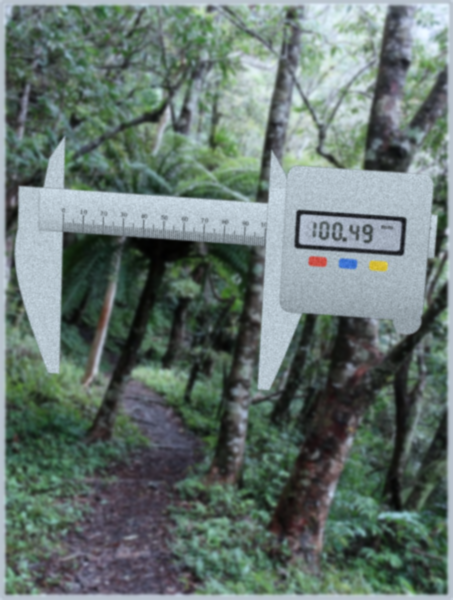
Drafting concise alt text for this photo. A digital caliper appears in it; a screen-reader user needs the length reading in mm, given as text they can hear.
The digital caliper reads 100.49 mm
